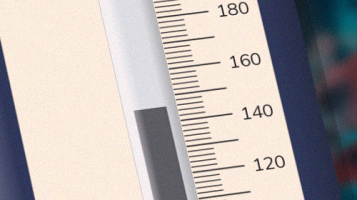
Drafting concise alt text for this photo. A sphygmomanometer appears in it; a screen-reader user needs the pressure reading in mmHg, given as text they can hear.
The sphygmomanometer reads 146 mmHg
